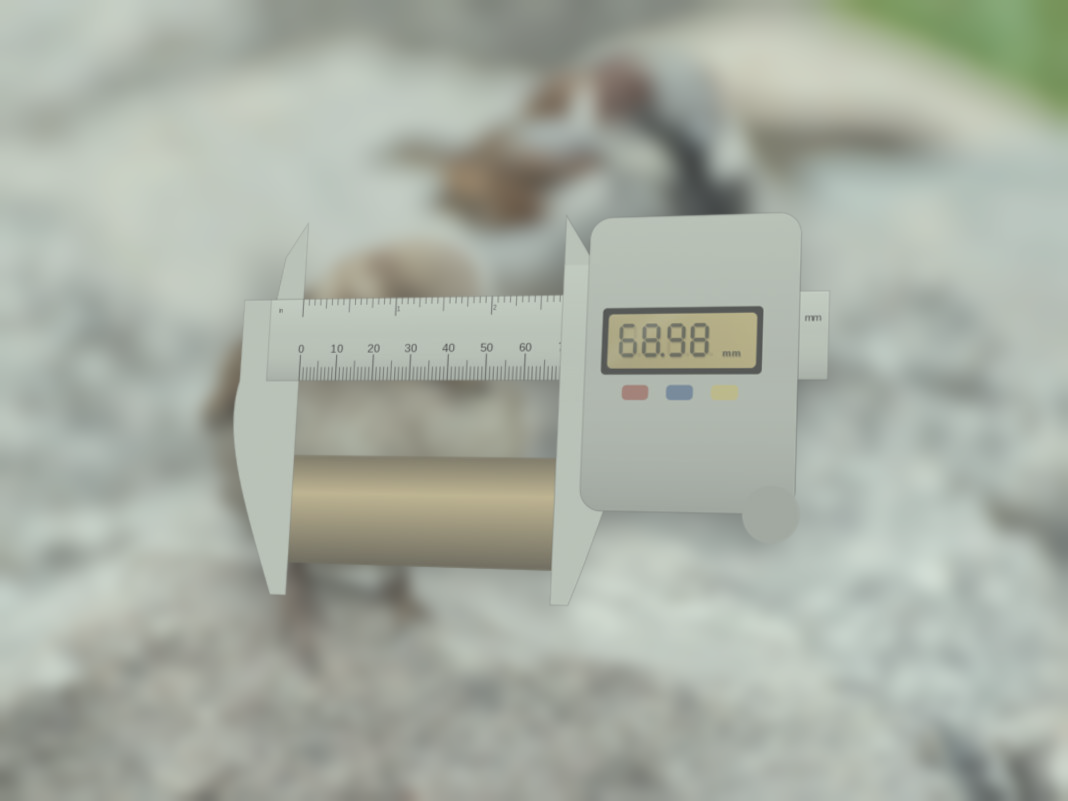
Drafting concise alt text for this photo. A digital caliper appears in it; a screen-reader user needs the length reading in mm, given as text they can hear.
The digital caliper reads 68.98 mm
